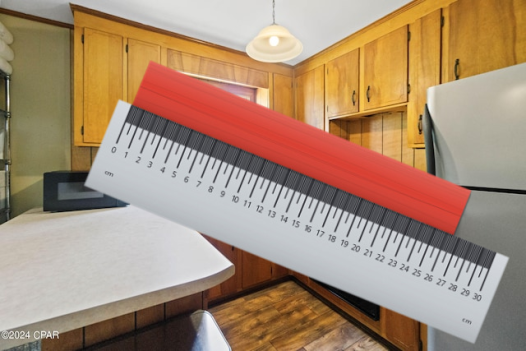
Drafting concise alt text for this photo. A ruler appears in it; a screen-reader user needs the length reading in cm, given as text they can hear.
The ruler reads 26.5 cm
